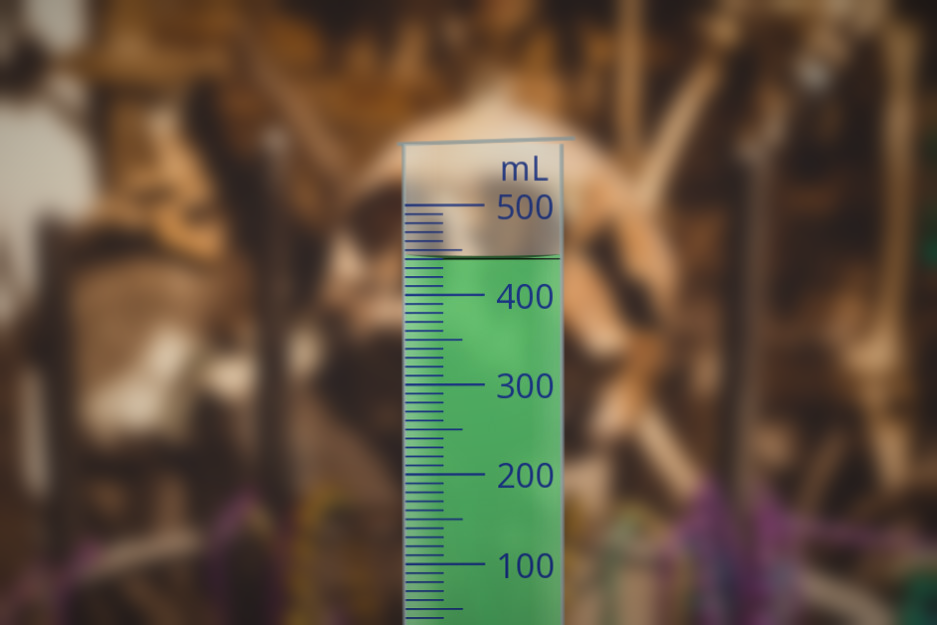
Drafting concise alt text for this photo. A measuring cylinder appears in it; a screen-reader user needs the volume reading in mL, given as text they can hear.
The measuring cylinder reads 440 mL
